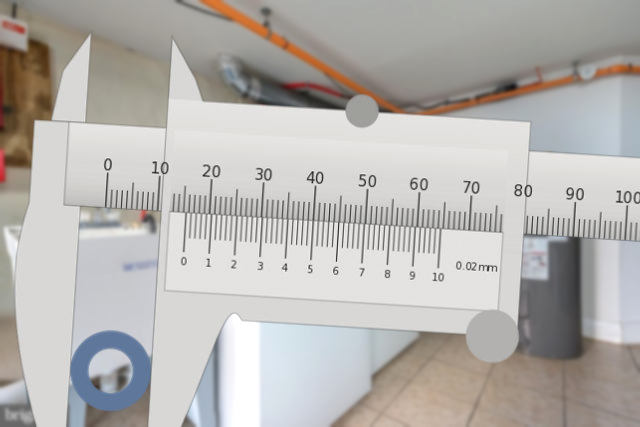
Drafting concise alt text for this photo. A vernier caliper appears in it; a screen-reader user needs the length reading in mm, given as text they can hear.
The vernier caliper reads 15.5 mm
